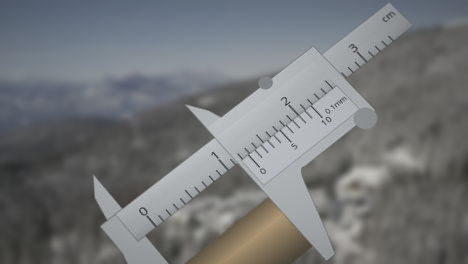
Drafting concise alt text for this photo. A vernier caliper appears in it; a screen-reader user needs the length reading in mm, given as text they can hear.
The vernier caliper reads 12.8 mm
